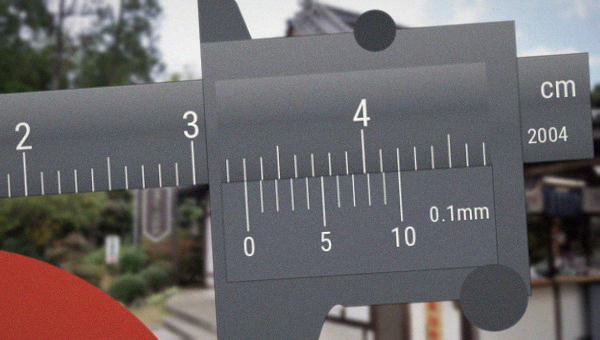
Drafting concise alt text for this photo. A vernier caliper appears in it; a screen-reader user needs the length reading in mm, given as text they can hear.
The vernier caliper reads 33.0 mm
